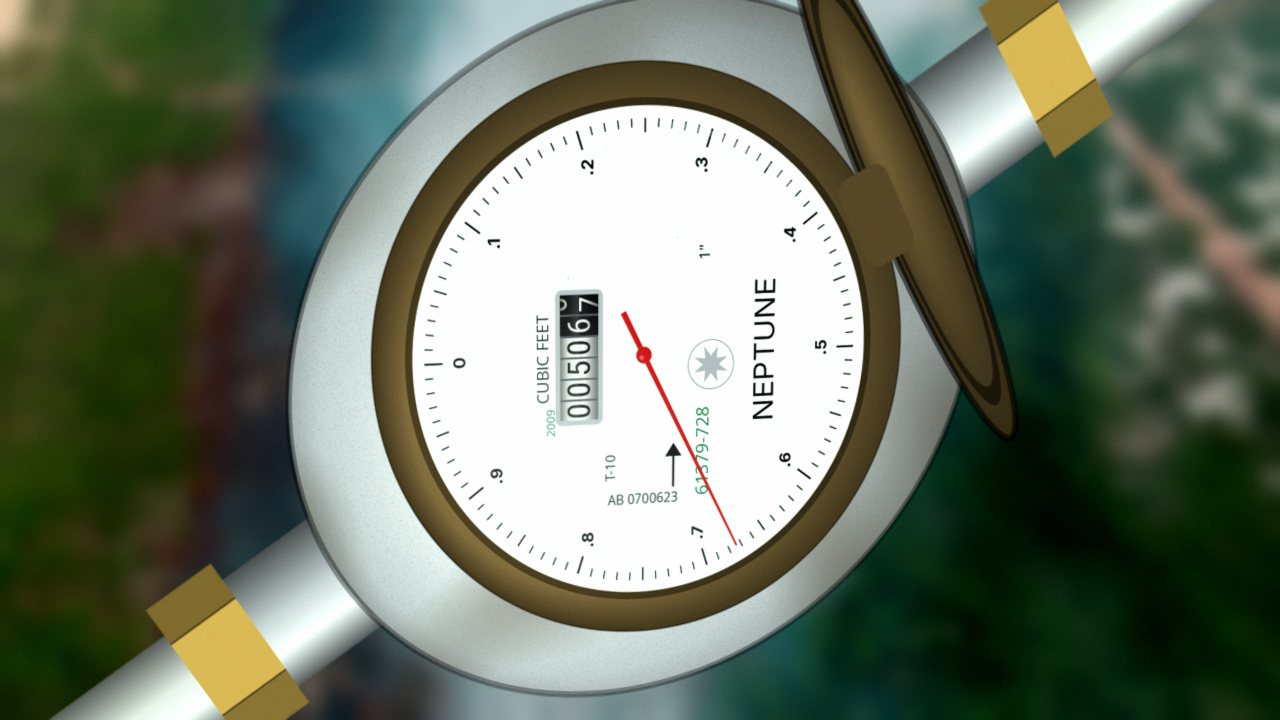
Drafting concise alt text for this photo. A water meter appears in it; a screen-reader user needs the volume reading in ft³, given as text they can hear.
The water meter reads 5066.67 ft³
